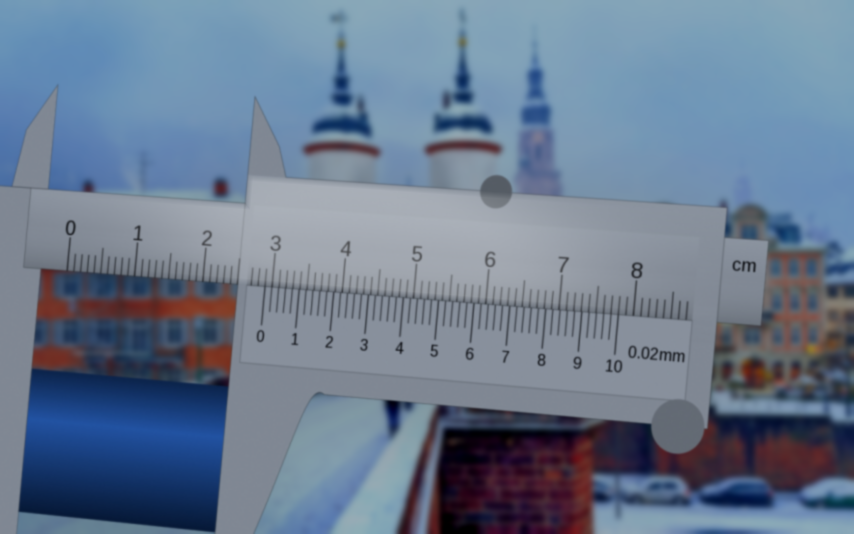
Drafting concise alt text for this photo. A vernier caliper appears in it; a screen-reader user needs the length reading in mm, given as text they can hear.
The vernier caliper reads 29.0 mm
